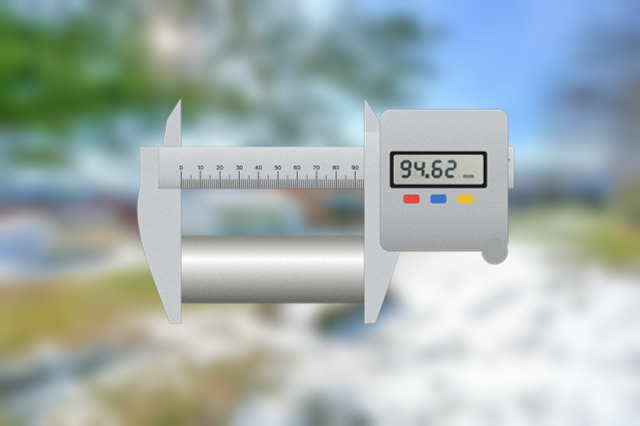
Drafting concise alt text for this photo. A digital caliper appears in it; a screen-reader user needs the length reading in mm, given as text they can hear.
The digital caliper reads 94.62 mm
